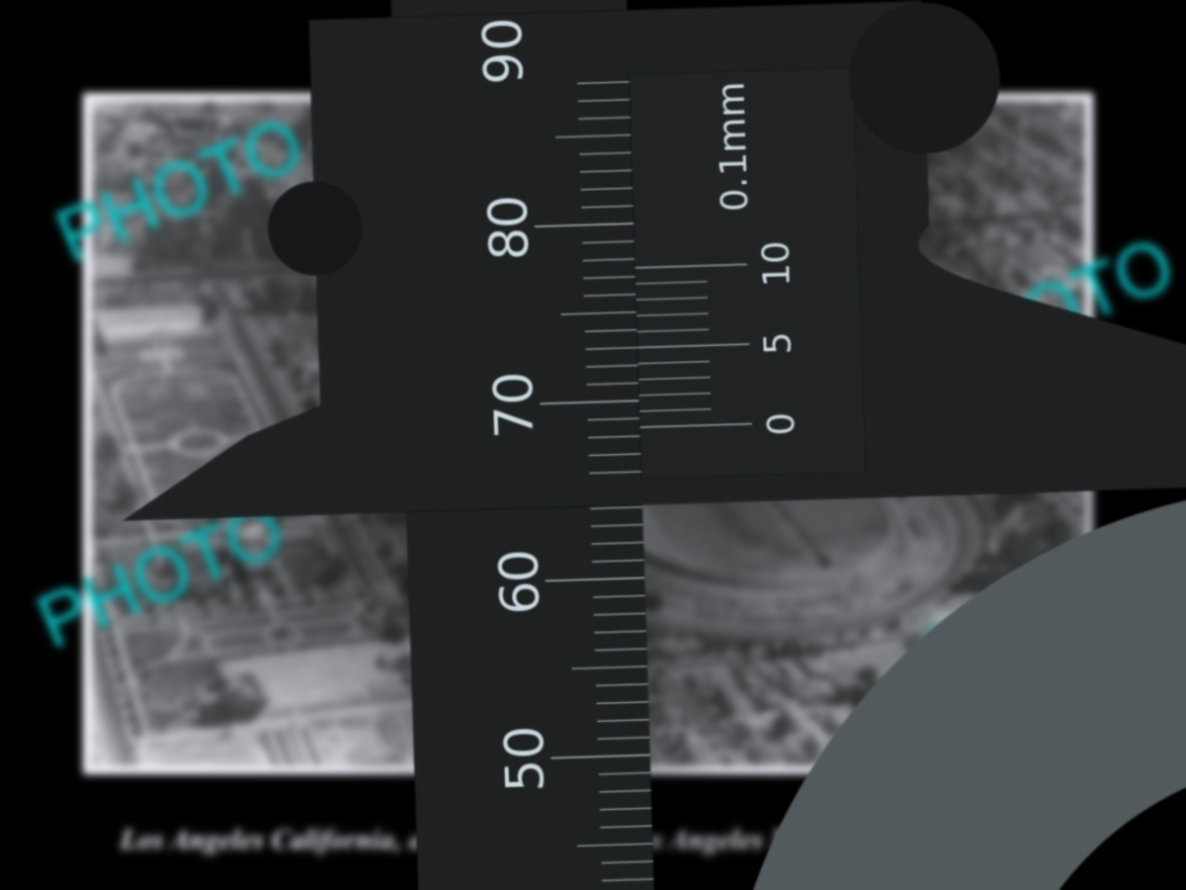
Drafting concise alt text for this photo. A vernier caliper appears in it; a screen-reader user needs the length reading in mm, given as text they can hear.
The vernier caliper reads 68.5 mm
